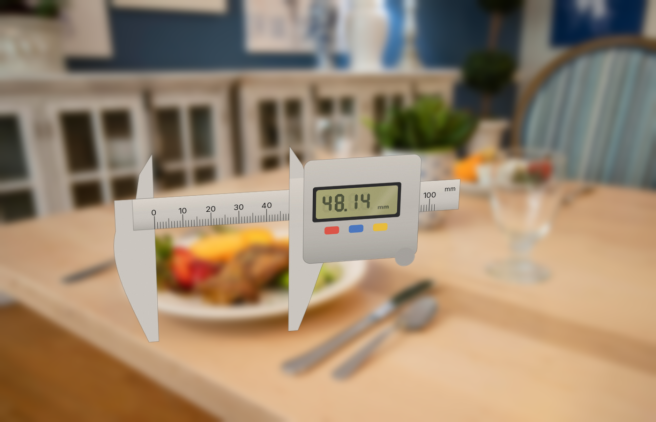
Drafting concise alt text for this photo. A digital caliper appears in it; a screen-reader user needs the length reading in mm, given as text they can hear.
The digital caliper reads 48.14 mm
